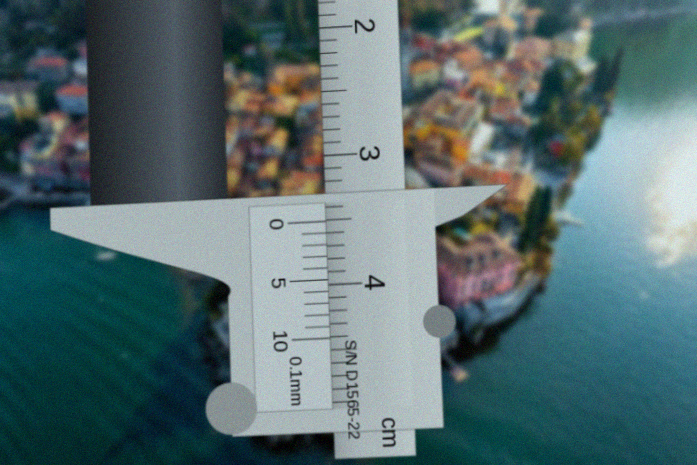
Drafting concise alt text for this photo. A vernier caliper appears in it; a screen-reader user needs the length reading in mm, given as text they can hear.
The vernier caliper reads 35.1 mm
